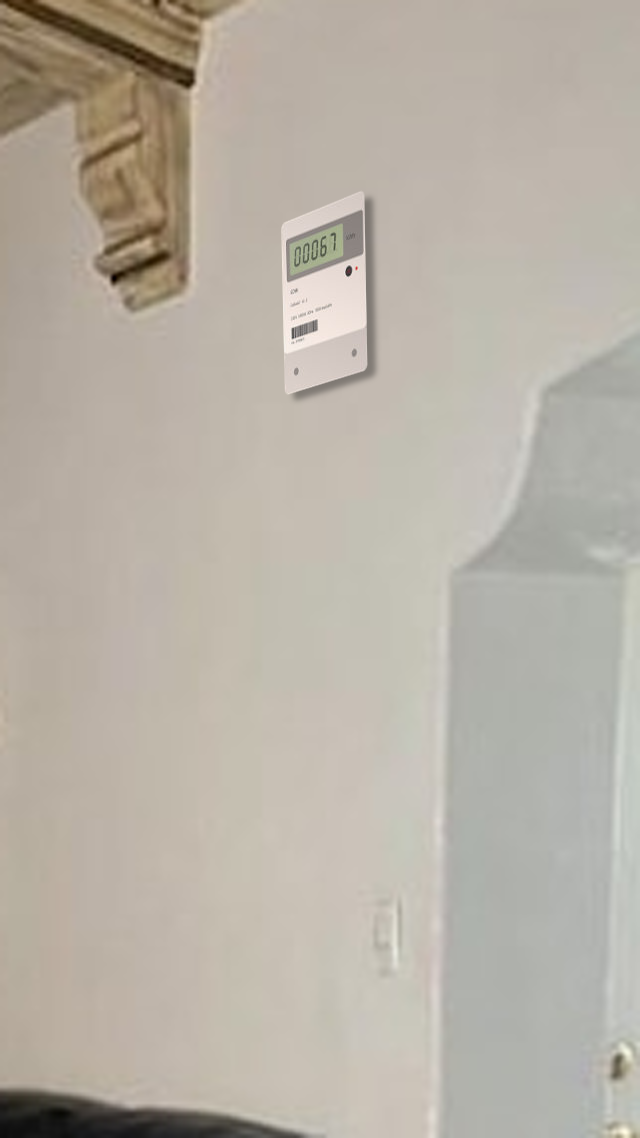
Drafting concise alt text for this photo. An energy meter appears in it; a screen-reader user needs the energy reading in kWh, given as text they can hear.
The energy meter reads 67 kWh
